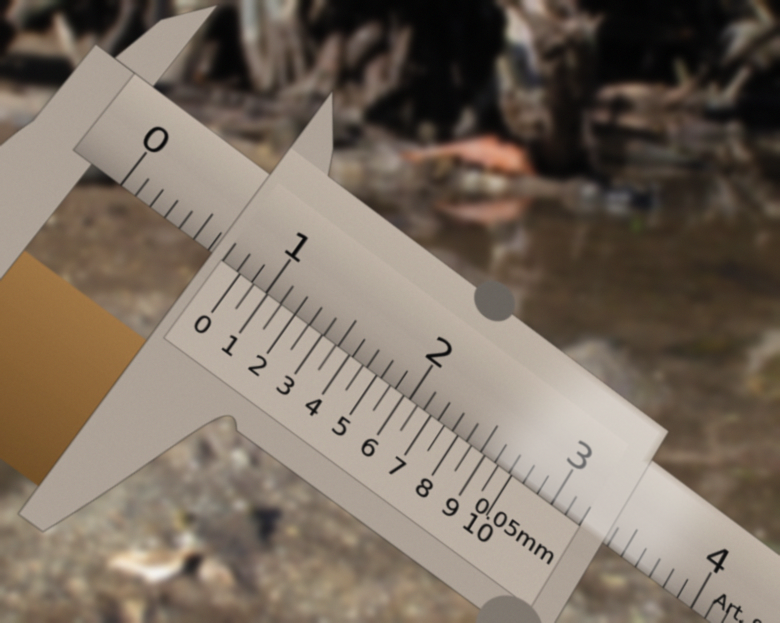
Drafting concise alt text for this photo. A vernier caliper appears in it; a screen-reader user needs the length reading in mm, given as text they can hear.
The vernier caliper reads 8.2 mm
